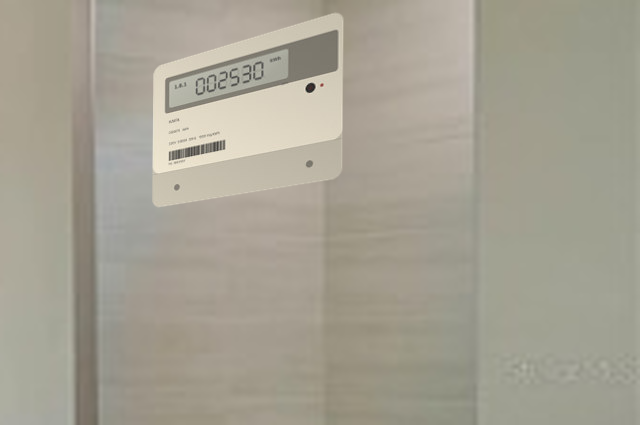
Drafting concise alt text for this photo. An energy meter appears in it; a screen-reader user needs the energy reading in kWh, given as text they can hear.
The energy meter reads 2530 kWh
